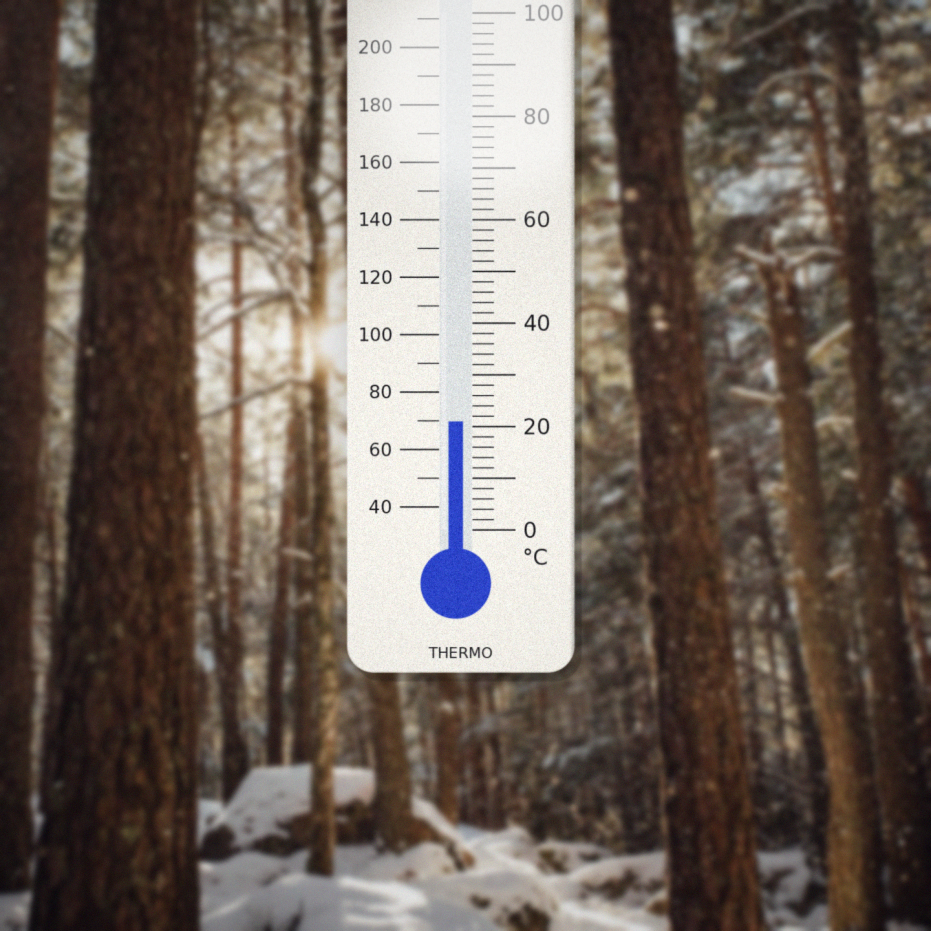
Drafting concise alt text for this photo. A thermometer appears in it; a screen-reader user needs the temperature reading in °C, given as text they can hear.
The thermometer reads 21 °C
